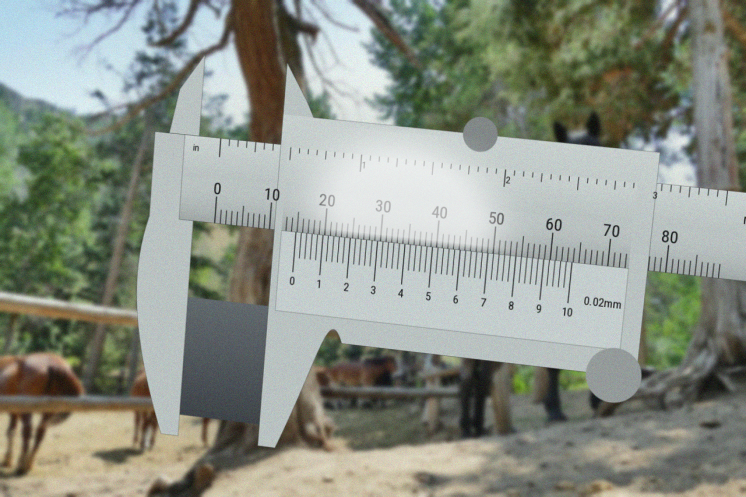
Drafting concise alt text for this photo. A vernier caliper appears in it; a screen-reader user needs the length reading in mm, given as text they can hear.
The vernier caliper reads 14.8 mm
